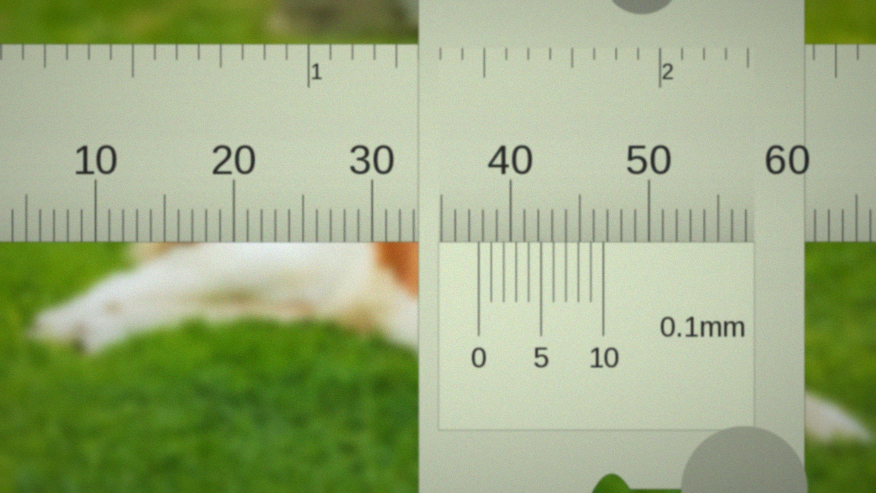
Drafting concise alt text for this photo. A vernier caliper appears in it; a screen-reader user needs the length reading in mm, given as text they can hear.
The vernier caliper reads 37.7 mm
